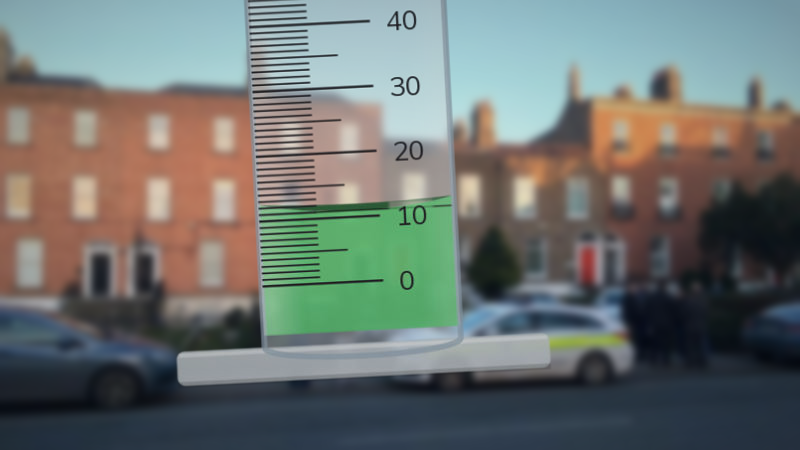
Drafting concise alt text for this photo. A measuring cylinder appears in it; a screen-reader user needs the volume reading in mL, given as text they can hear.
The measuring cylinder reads 11 mL
